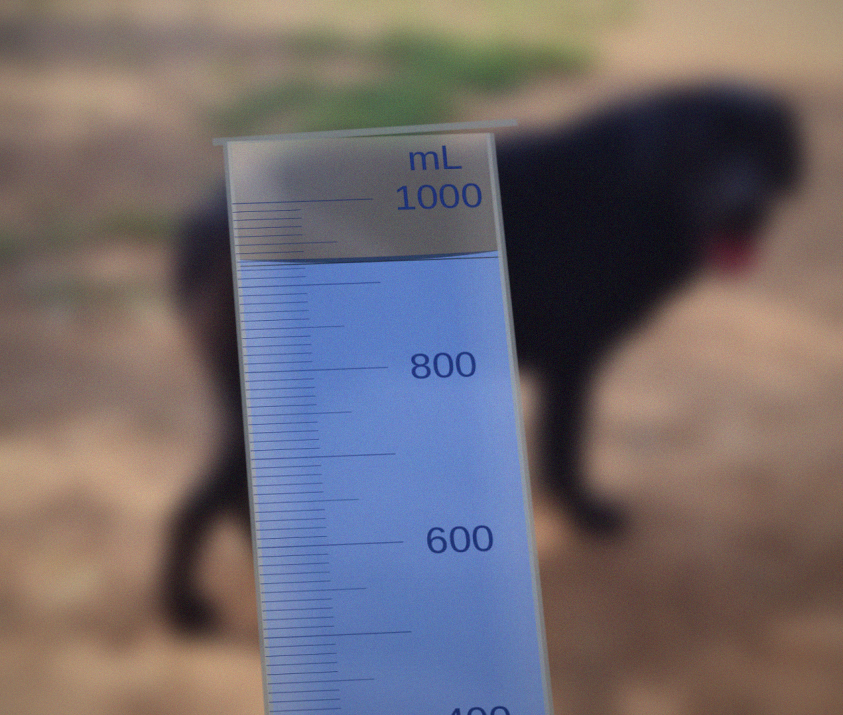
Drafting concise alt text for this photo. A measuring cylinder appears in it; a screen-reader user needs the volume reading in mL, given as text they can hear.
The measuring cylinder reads 925 mL
